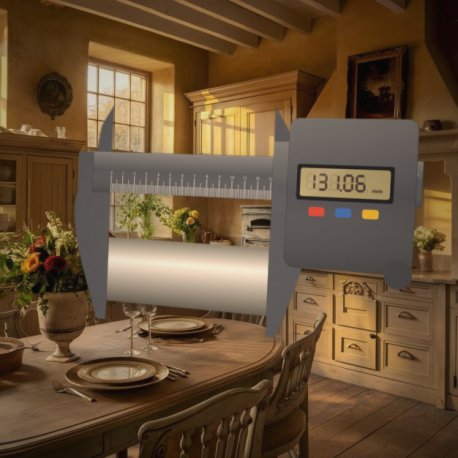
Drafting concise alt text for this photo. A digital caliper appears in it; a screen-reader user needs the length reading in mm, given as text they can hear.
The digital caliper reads 131.06 mm
